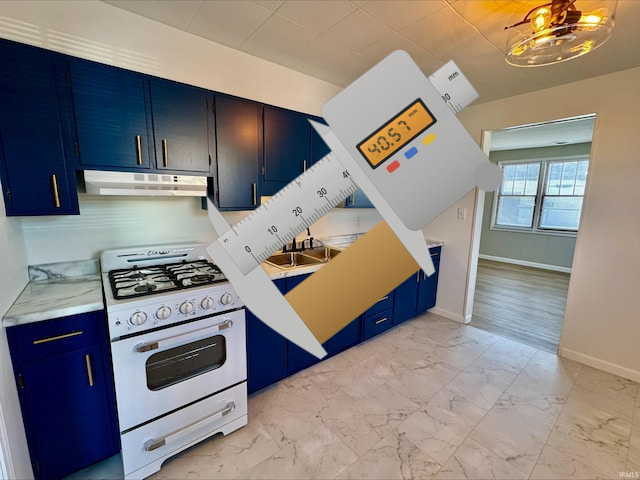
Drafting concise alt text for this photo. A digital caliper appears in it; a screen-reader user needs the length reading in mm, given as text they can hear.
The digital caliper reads 40.57 mm
